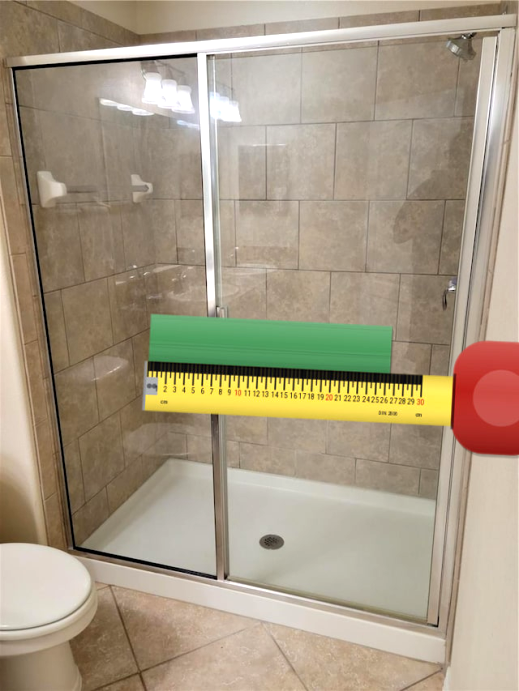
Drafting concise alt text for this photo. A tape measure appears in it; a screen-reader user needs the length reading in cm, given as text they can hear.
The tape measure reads 26.5 cm
